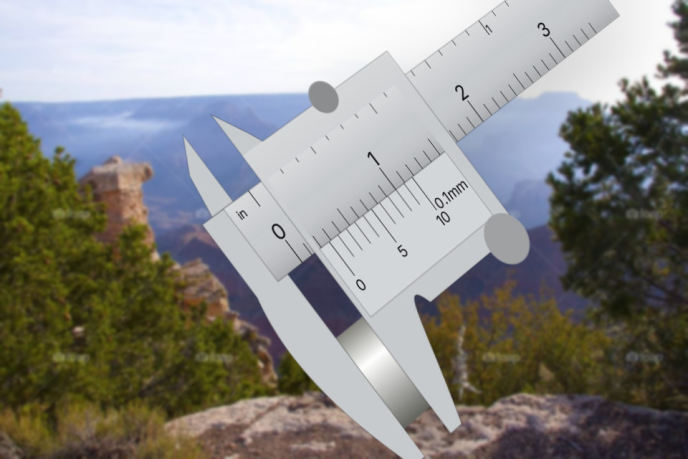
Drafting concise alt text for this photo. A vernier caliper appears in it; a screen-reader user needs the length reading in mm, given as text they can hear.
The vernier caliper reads 2.8 mm
